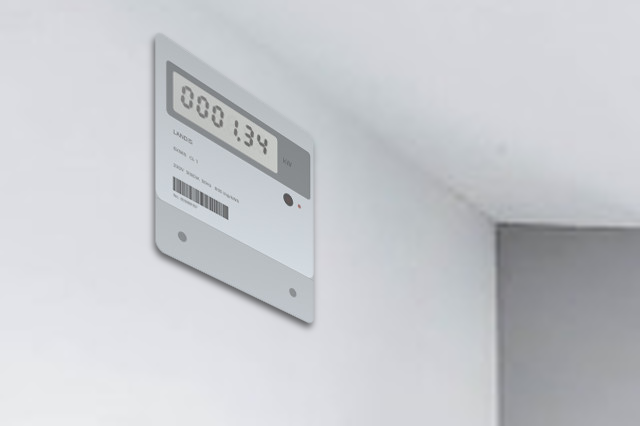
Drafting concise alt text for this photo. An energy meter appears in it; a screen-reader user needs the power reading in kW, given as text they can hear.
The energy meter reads 1.34 kW
